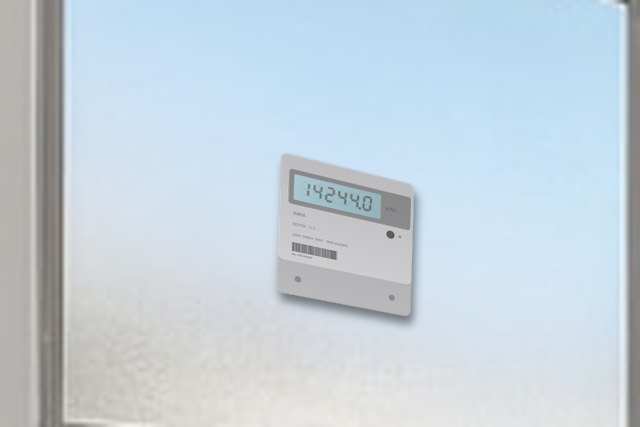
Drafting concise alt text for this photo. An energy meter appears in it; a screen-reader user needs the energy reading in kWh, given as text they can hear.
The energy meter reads 14244.0 kWh
